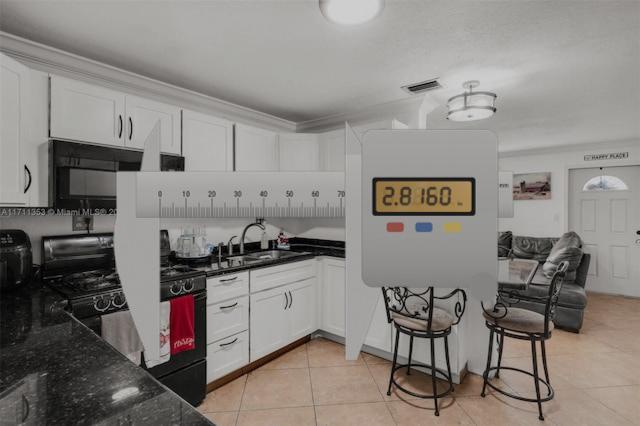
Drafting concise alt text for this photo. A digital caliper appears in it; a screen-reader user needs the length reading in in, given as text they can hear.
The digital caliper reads 2.8160 in
